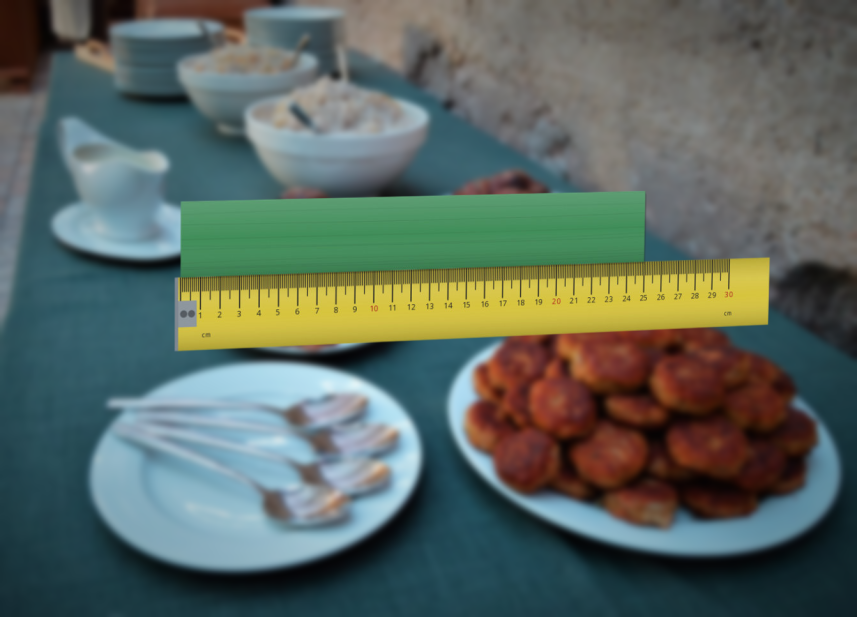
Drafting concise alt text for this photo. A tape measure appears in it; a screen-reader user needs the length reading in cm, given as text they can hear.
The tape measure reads 25 cm
